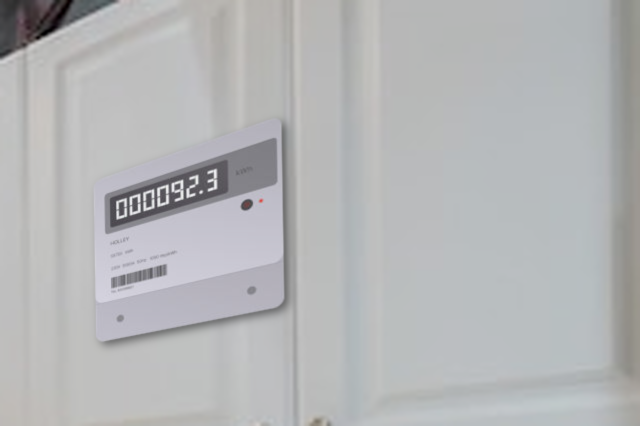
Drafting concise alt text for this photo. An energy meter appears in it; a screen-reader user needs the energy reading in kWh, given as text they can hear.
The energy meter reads 92.3 kWh
